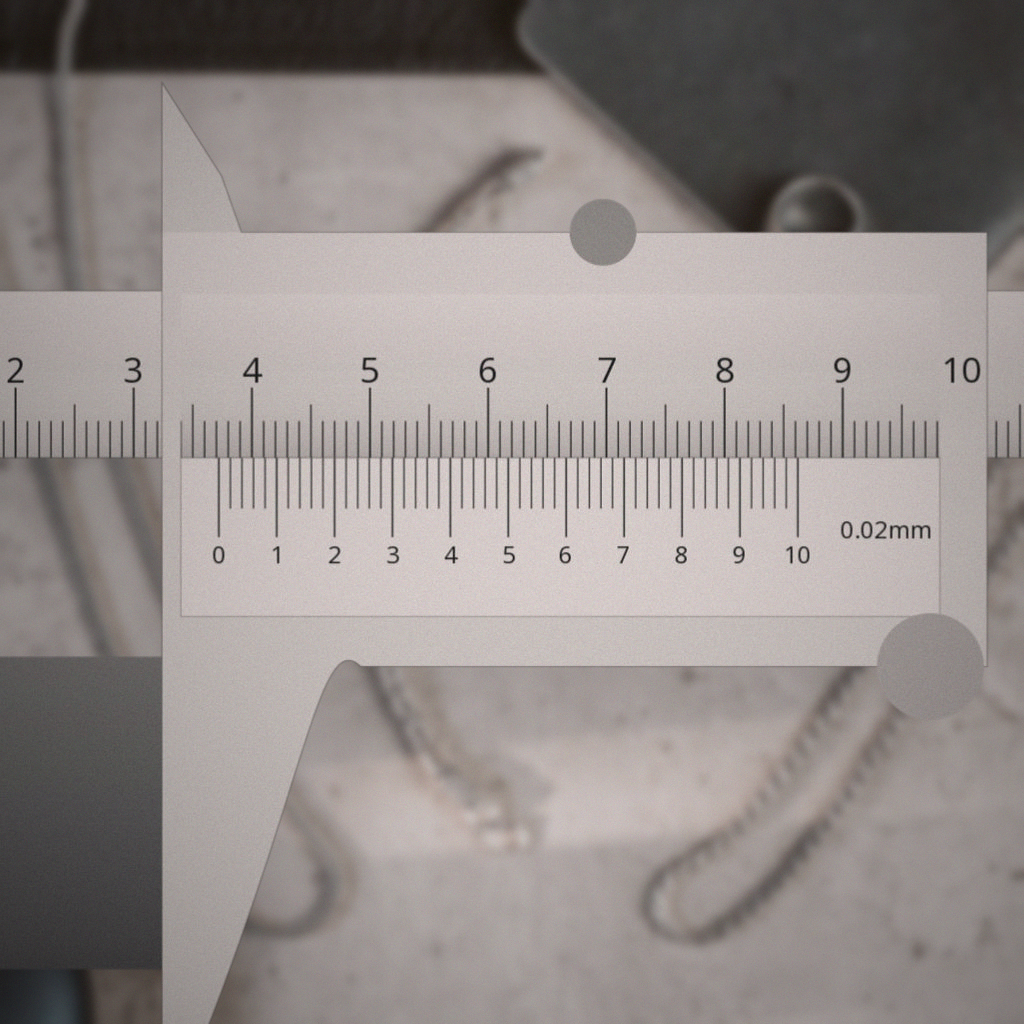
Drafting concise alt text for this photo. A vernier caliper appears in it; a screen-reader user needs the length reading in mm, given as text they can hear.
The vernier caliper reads 37.2 mm
